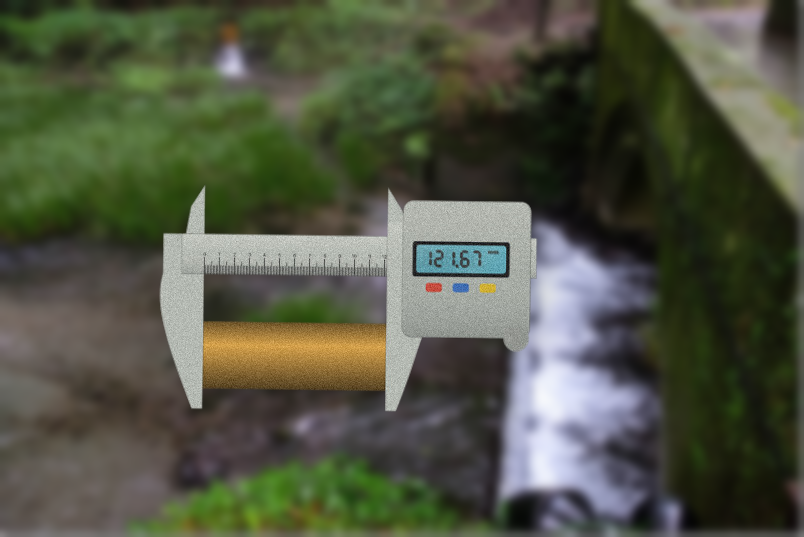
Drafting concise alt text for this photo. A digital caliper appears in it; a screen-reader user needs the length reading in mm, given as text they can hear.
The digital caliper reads 121.67 mm
